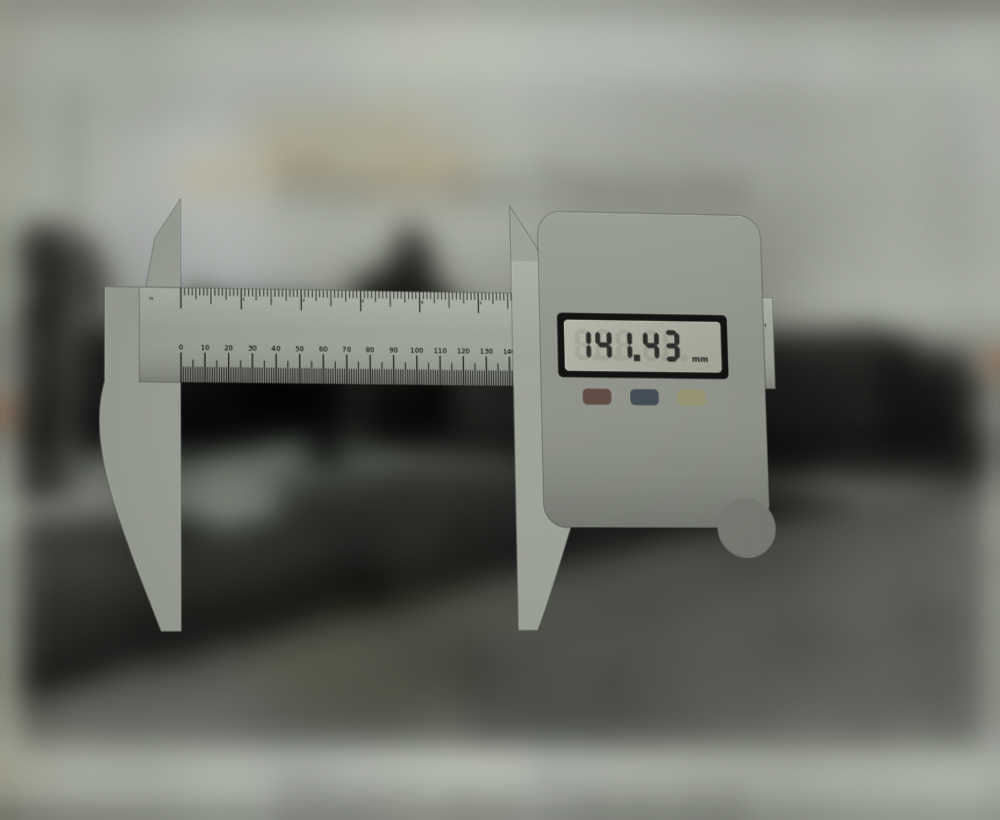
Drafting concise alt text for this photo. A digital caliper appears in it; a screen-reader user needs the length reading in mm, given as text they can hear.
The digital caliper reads 141.43 mm
